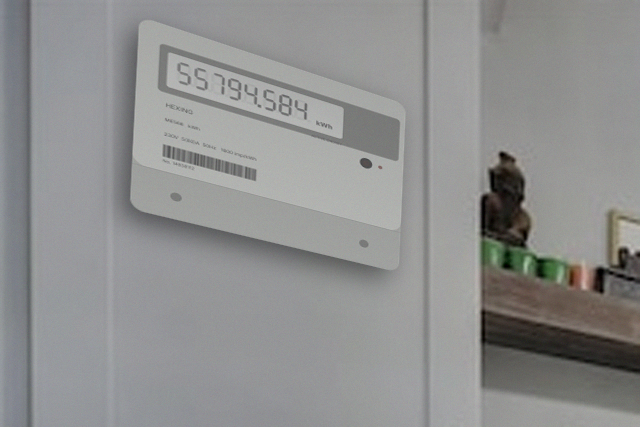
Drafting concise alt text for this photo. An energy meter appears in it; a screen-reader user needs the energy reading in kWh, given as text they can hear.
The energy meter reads 55794.584 kWh
